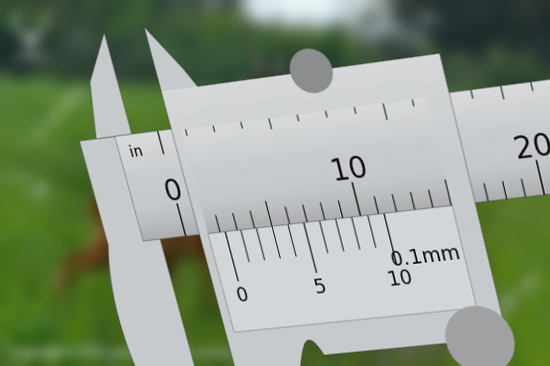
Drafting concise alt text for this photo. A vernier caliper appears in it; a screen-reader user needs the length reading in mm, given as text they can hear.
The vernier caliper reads 2.3 mm
